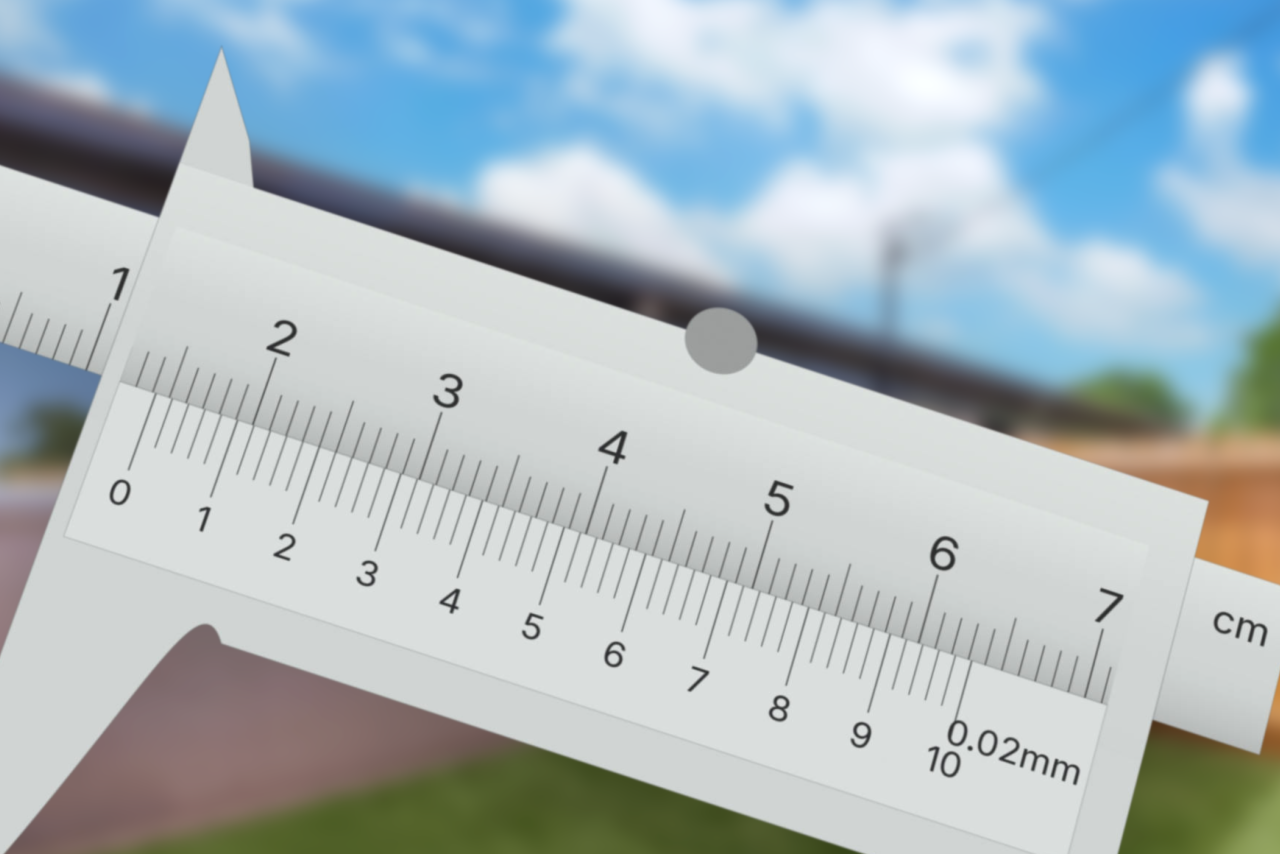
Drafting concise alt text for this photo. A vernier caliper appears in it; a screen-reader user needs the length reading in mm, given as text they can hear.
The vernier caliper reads 14.2 mm
